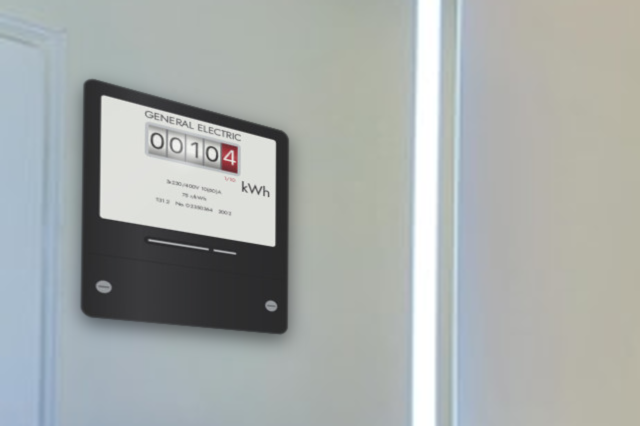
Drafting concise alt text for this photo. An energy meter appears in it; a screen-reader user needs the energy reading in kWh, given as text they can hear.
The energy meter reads 10.4 kWh
